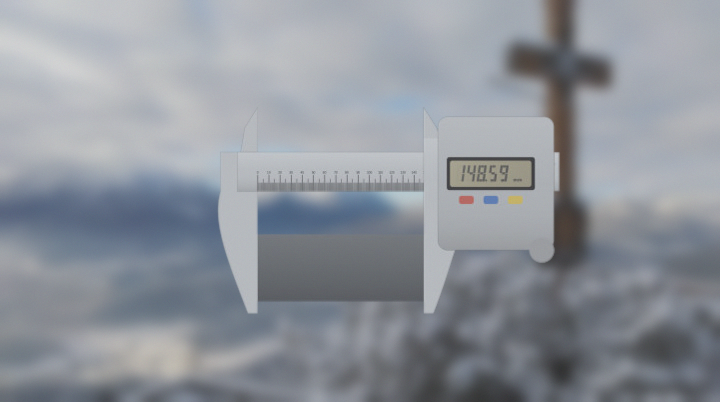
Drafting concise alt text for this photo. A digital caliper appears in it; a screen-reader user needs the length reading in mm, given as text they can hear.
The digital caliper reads 148.59 mm
